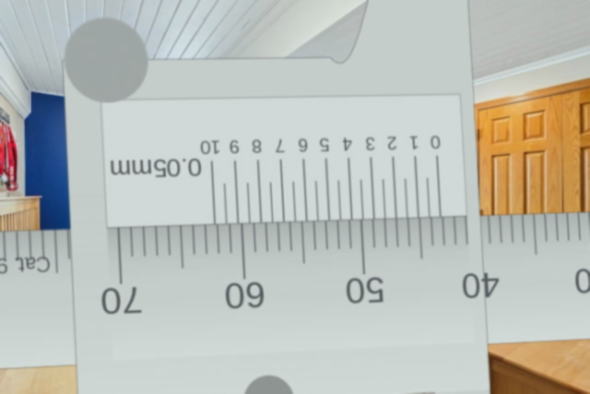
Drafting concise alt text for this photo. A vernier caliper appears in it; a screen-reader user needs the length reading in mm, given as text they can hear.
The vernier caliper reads 43.2 mm
